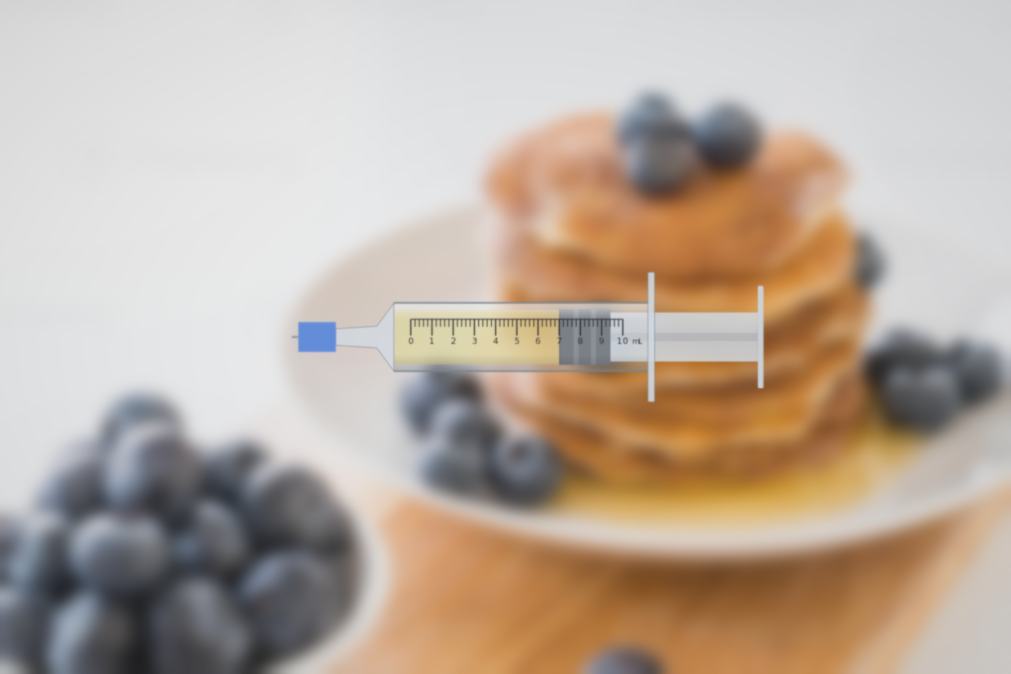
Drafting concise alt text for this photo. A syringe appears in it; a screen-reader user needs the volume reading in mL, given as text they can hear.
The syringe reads 7 mL
